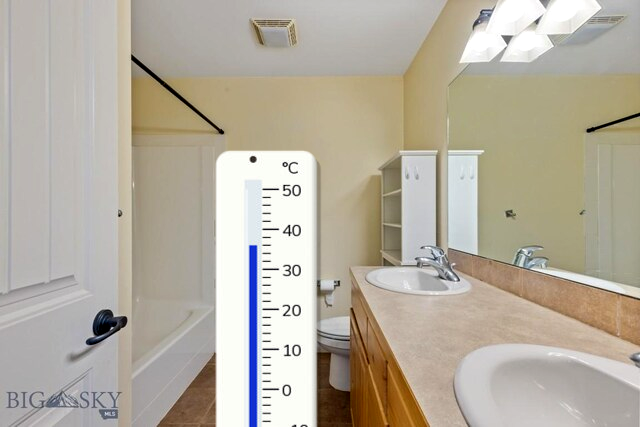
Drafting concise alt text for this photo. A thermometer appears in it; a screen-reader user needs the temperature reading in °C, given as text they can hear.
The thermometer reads 36 °C
